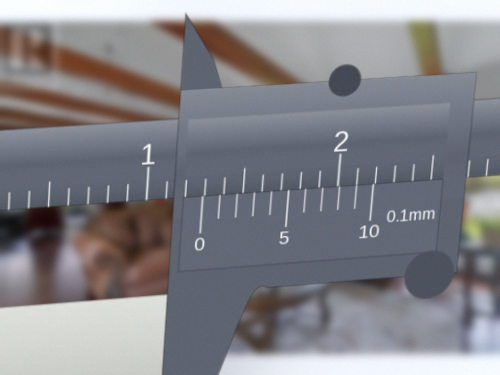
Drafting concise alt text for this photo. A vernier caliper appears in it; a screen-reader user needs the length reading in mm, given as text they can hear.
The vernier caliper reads 12.9 mm
